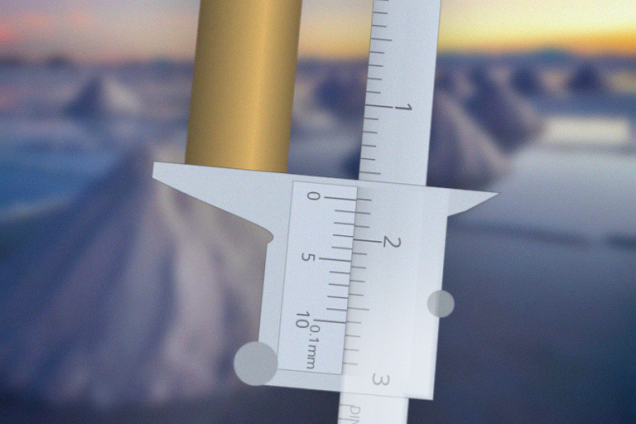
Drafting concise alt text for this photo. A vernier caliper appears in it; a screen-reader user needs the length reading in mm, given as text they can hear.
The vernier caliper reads 17.1 mm
